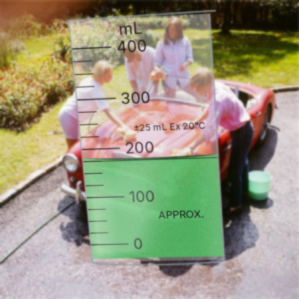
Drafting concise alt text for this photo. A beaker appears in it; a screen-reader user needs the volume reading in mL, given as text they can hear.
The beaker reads 175 mL
